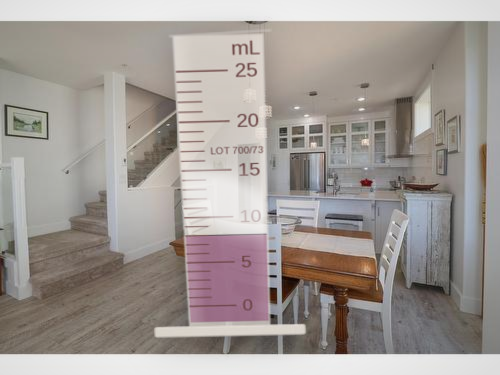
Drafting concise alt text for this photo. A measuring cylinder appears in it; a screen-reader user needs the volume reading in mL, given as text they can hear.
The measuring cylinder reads 8 mL
